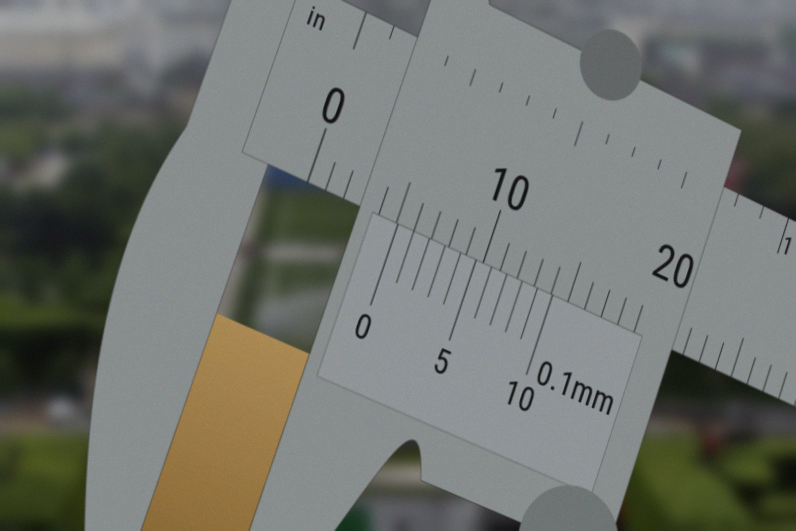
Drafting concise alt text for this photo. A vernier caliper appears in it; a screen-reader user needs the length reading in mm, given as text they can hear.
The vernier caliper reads 5.1 mm
